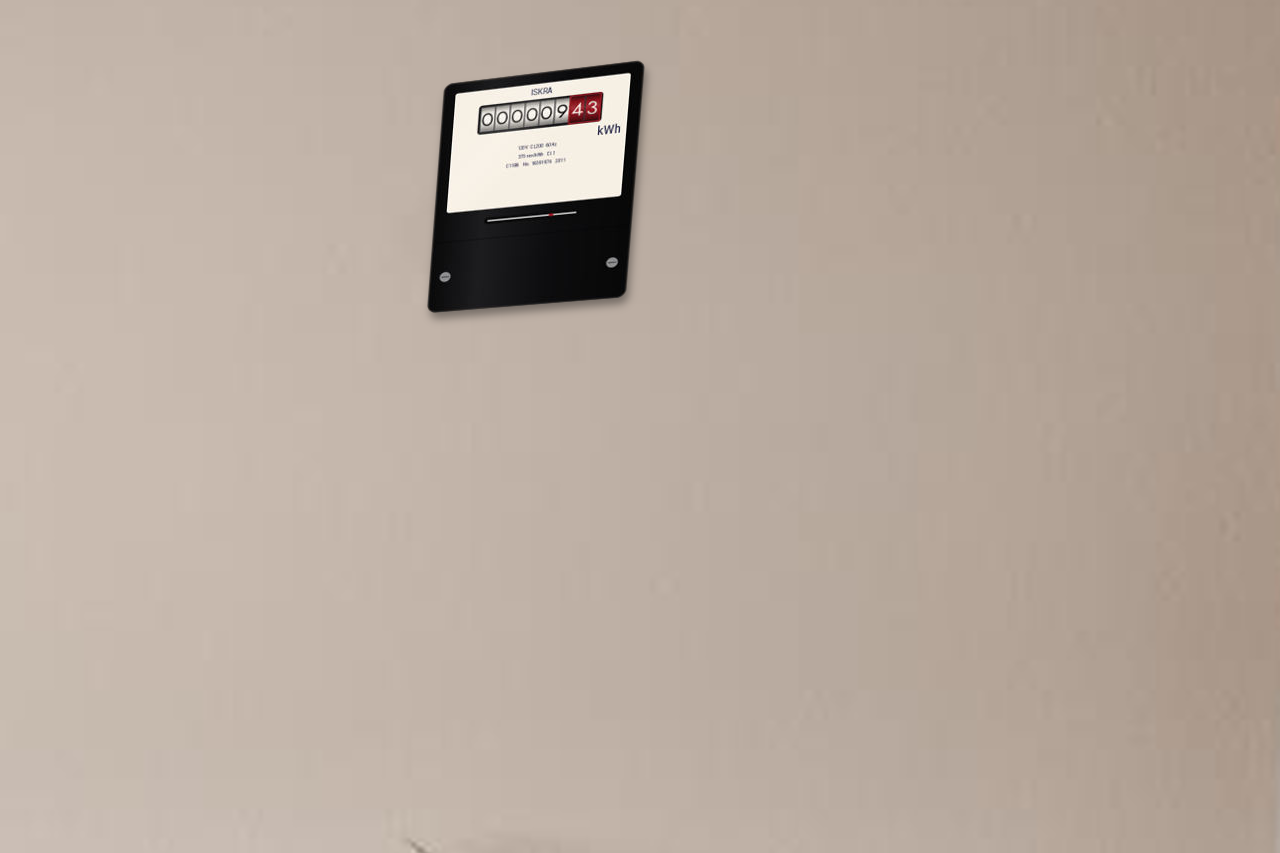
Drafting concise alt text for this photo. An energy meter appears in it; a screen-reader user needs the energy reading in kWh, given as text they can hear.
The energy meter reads 9.43 kWh
